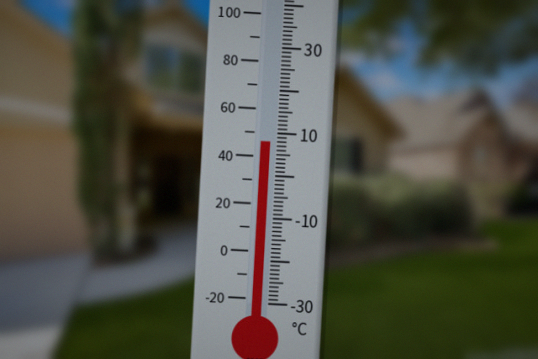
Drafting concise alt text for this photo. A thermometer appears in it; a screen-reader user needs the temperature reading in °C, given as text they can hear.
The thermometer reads 8 °C
